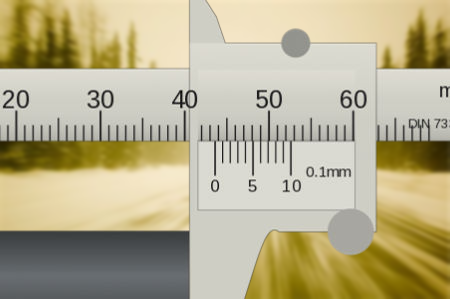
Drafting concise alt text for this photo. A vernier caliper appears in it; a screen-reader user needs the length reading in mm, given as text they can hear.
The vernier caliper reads 43.6 mm
